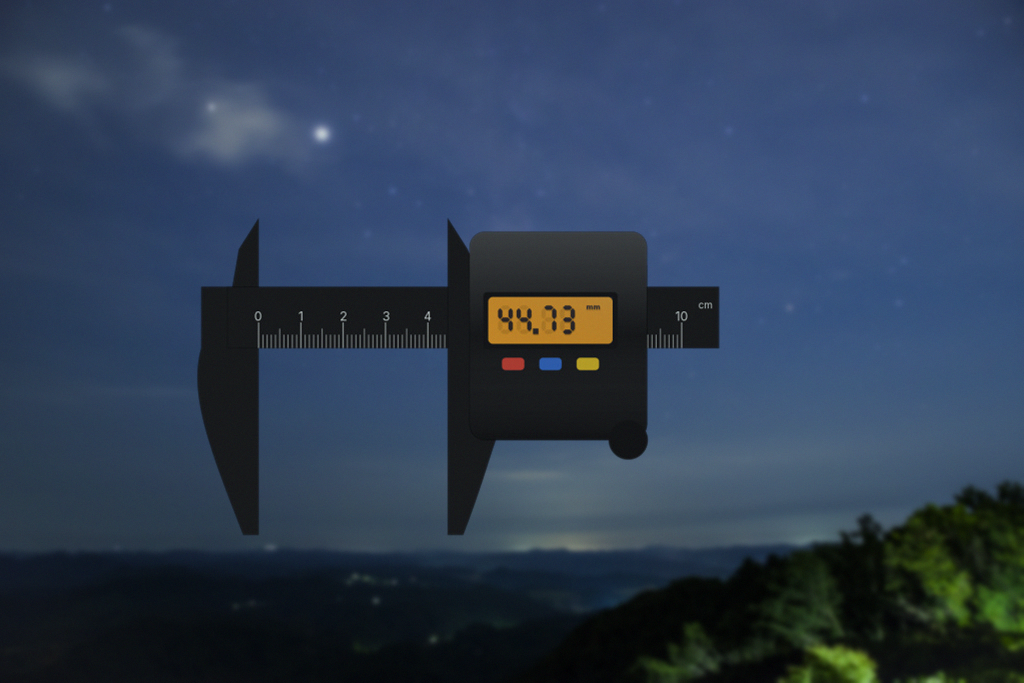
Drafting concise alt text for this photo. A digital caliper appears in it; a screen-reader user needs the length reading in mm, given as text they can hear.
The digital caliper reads 44.73 mm
